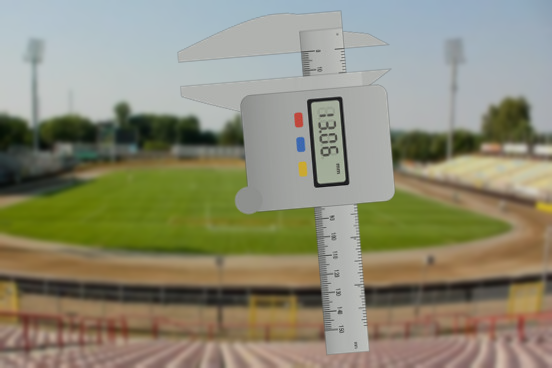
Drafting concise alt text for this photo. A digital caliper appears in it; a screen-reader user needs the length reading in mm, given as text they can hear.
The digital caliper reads 13.06 mm
